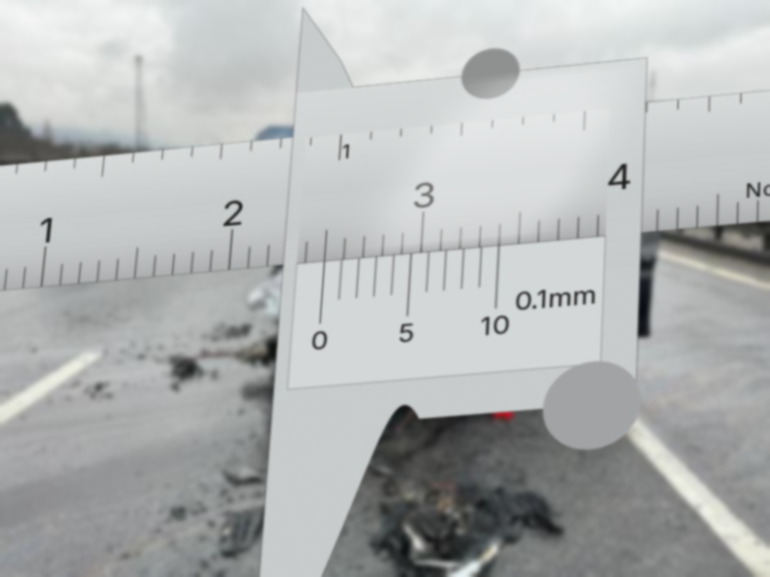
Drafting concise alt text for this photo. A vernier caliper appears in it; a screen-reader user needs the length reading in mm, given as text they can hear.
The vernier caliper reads 25.0 mm
